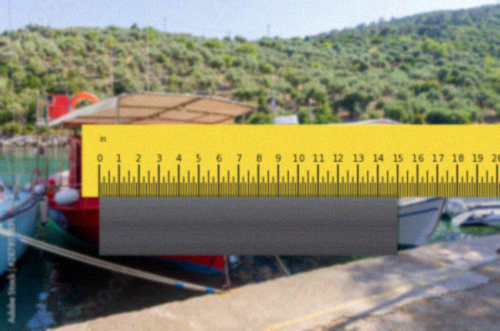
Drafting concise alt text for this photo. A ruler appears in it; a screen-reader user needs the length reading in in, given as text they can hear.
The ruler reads 15 in
